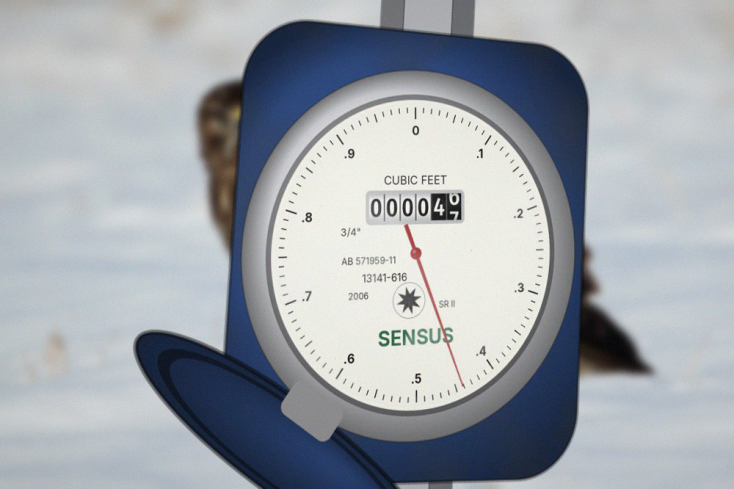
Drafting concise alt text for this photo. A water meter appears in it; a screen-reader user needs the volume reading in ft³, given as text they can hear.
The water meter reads 46.44 ft³
